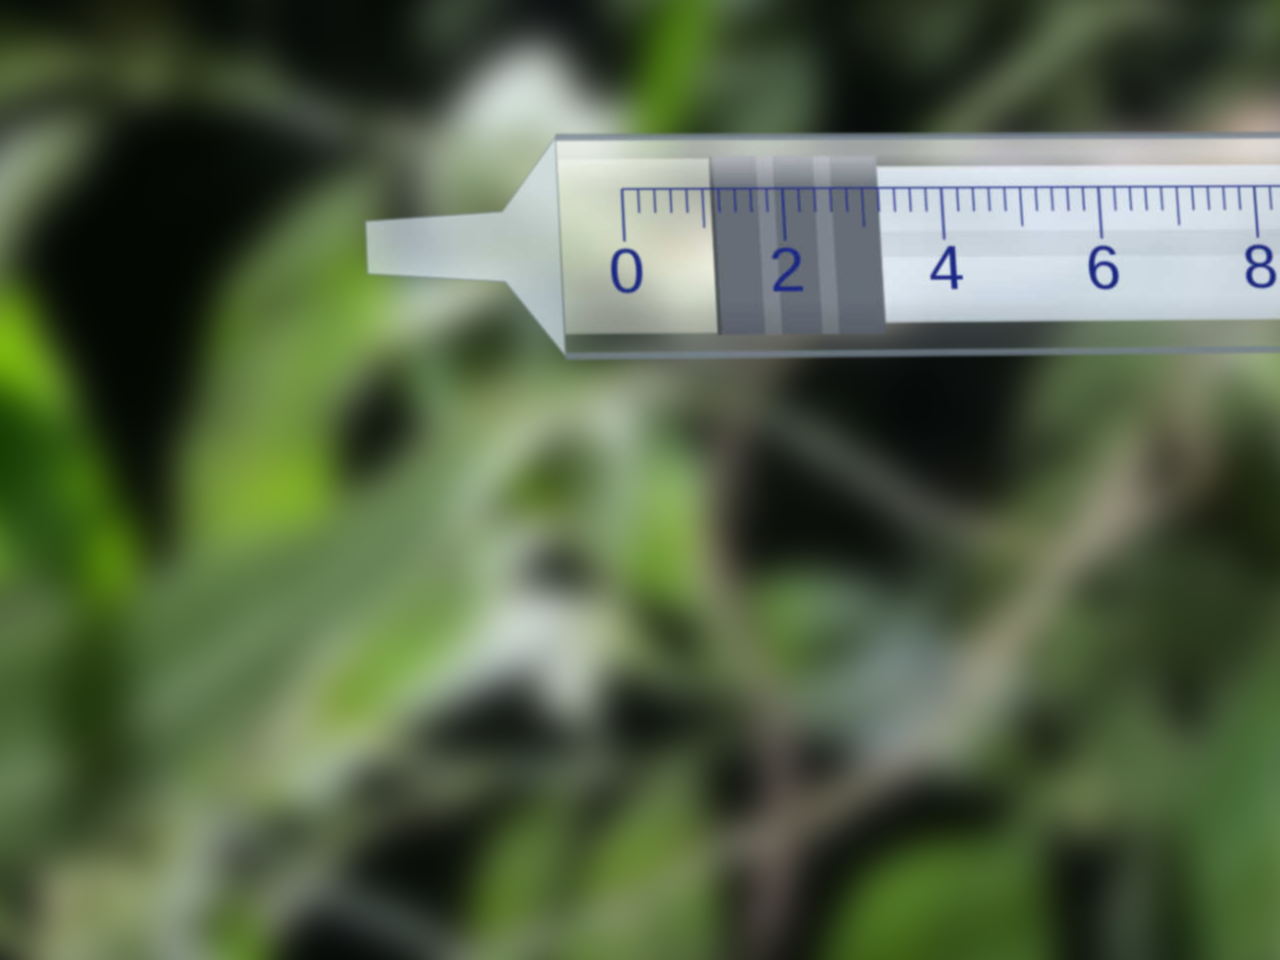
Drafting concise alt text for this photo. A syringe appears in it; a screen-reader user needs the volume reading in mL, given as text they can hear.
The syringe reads 1.1 mL
